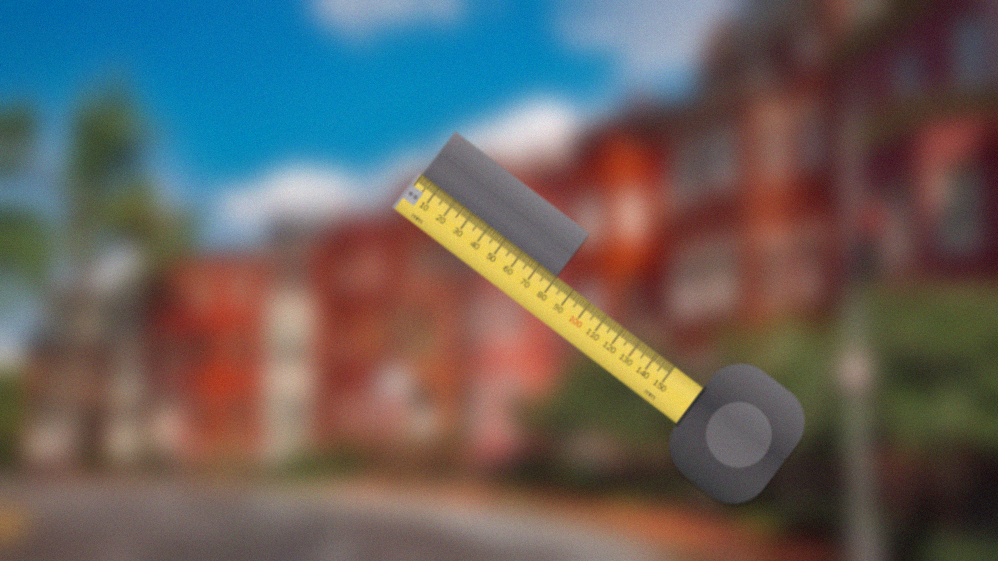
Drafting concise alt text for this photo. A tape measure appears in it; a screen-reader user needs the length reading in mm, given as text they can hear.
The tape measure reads 80 mm
